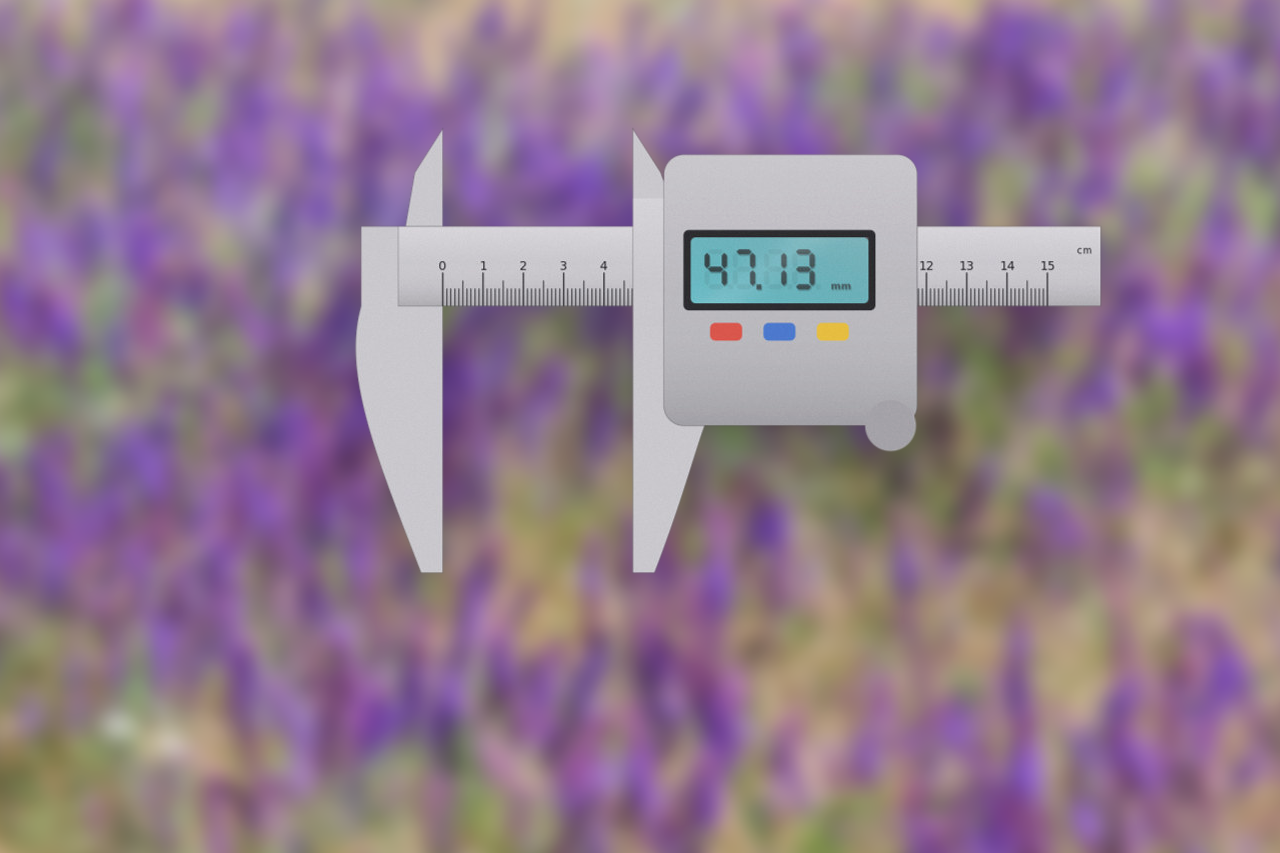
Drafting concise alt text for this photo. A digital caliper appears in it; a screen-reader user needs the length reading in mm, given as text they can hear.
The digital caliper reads 47.13 mm
